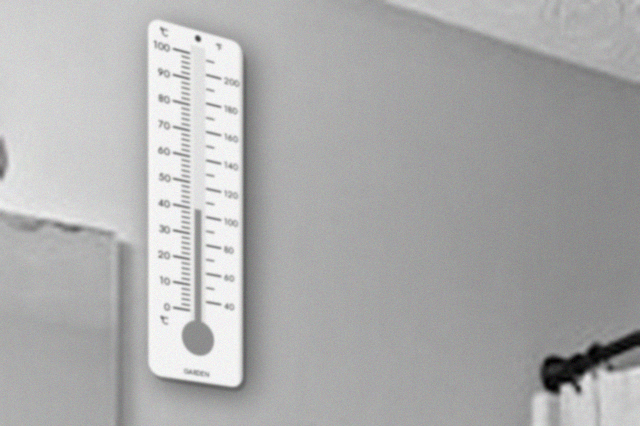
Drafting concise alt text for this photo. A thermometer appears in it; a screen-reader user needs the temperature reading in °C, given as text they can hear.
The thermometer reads 40 °C
